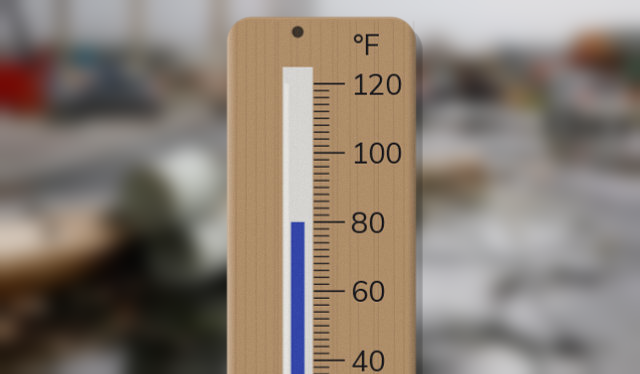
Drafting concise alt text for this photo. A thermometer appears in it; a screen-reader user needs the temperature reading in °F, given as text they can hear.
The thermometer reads 80 °F
